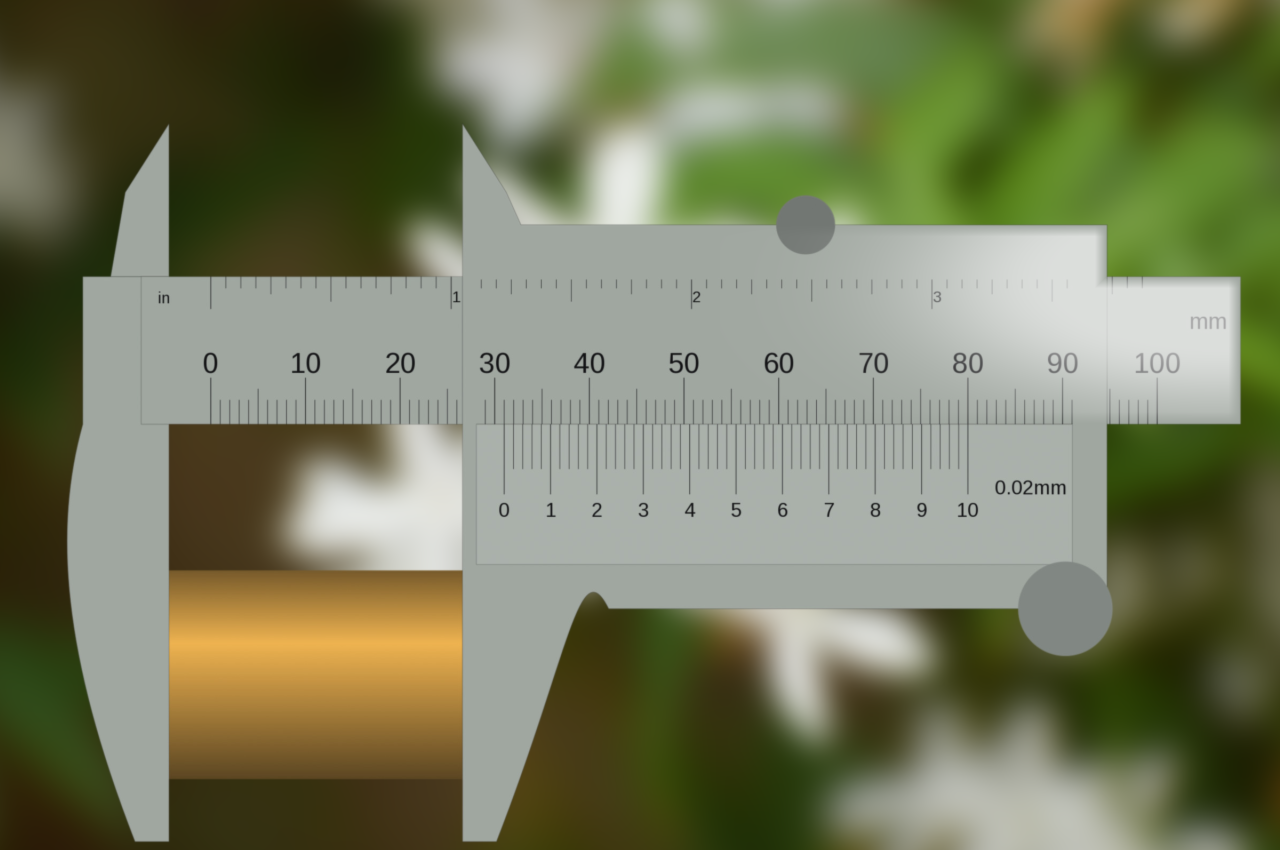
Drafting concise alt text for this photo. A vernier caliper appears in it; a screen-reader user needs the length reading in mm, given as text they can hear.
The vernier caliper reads 31.0 mm
